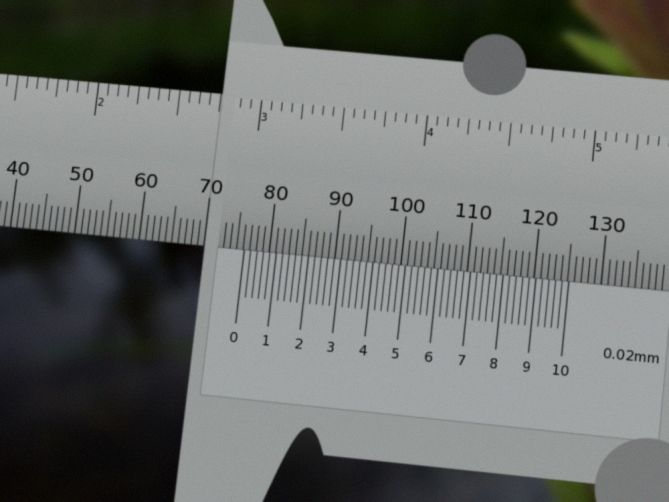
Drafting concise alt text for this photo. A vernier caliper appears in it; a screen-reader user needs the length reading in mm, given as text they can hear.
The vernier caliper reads 76.2 mm
